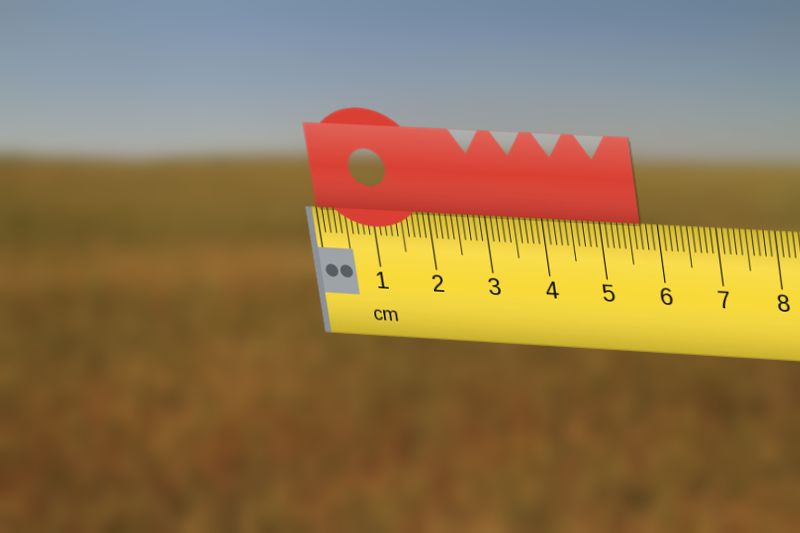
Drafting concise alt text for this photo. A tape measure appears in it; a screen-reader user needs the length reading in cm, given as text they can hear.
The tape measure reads 5.7 cm
